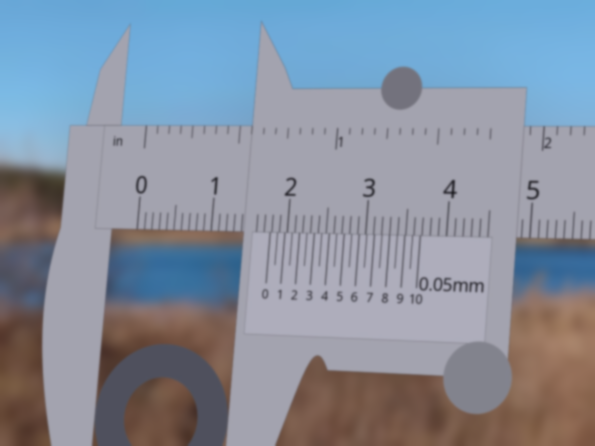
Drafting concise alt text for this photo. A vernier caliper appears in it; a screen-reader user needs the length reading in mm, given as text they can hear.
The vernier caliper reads 17.8 mm
